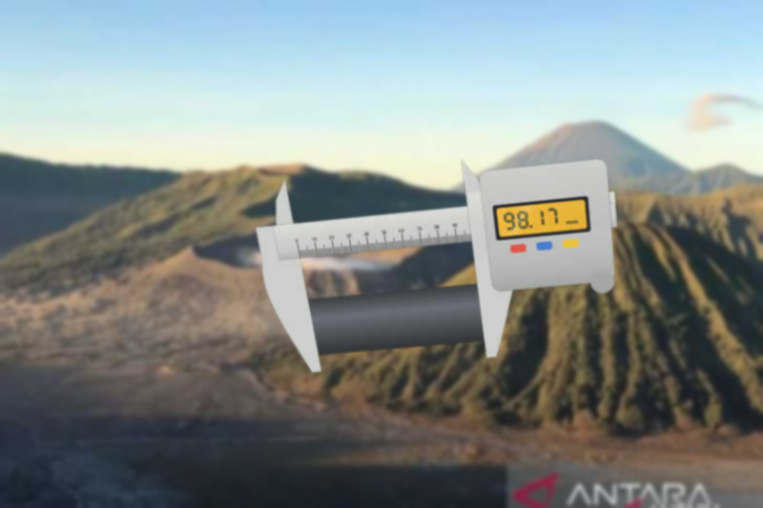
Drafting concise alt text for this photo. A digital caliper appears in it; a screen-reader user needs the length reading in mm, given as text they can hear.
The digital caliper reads 98.17 mm
